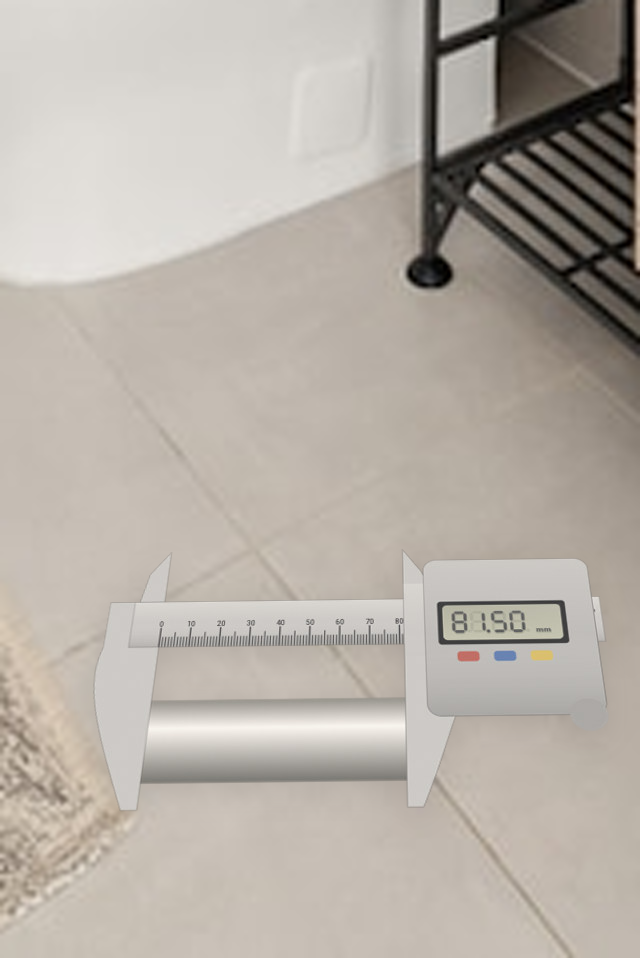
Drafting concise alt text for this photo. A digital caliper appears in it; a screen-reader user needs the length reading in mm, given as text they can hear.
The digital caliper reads 81.50 mm
